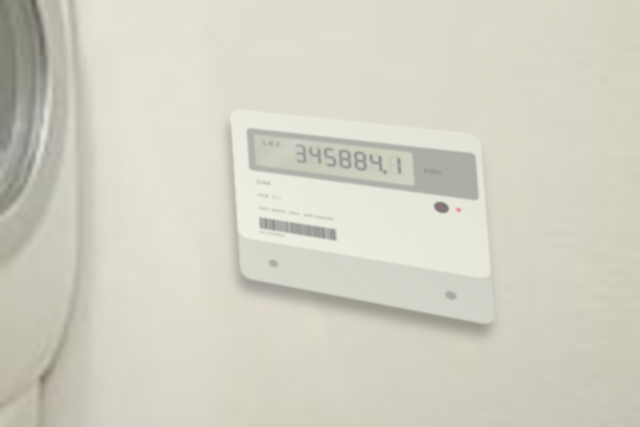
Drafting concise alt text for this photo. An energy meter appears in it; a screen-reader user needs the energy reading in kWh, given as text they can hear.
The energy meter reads 345884.1 kWh
